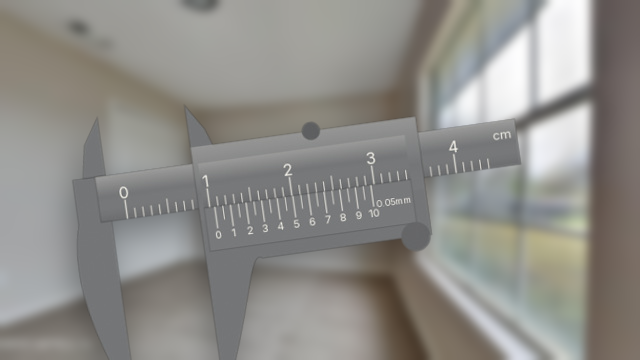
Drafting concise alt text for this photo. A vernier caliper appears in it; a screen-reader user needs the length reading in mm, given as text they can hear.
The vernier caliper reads 10.6 mm
